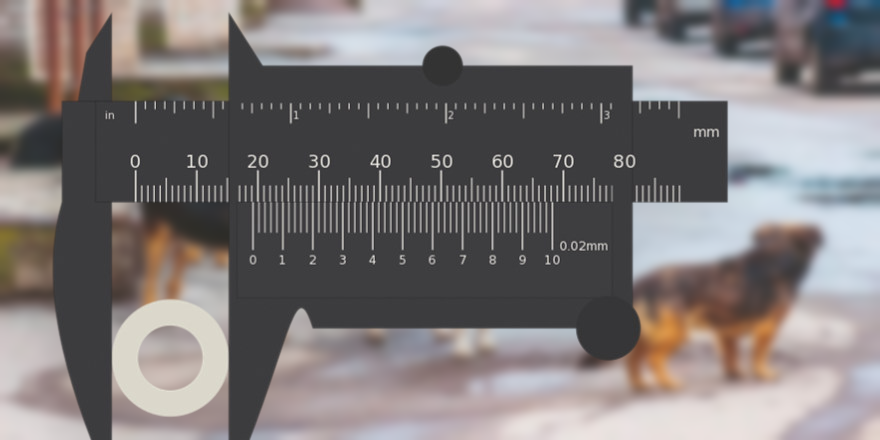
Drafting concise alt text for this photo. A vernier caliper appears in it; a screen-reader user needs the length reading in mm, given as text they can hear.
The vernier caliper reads 19.2 mm
